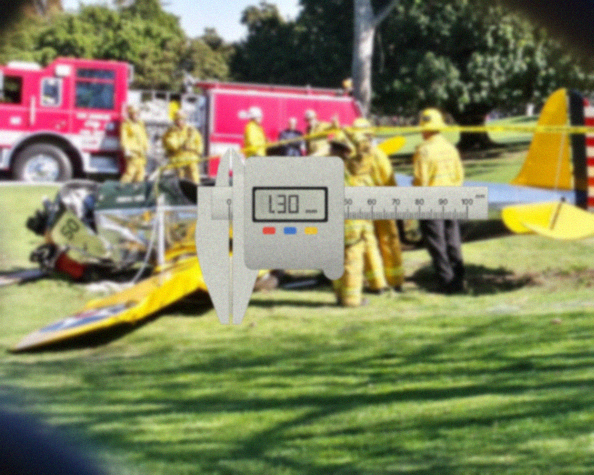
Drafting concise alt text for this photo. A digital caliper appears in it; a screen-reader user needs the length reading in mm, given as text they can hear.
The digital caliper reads 1.30 mm
